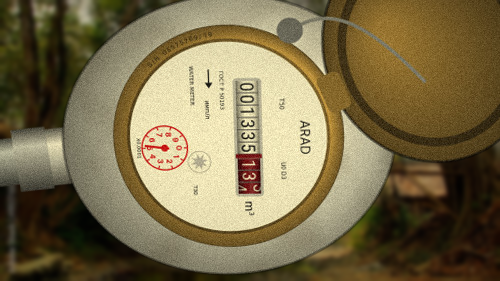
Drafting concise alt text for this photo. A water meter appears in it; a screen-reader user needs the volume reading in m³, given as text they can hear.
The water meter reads 1335.1335 m³
